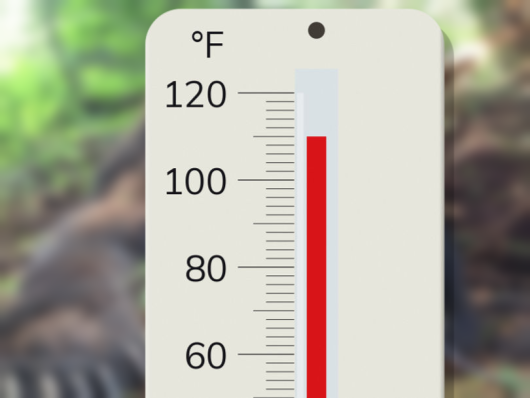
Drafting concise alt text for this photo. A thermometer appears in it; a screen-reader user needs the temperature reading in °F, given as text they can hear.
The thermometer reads 110 °F
